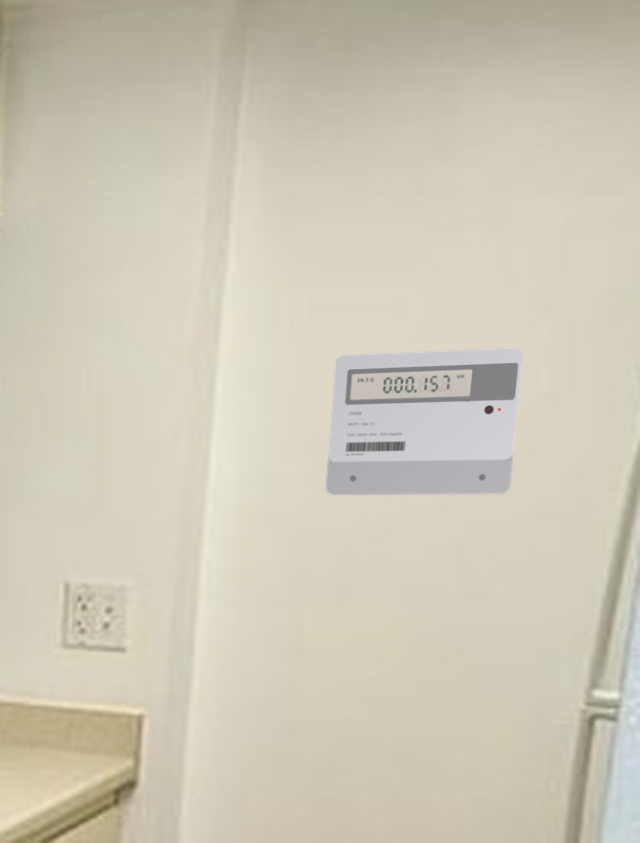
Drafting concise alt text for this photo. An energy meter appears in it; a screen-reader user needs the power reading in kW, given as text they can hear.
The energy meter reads 0.157 kW
